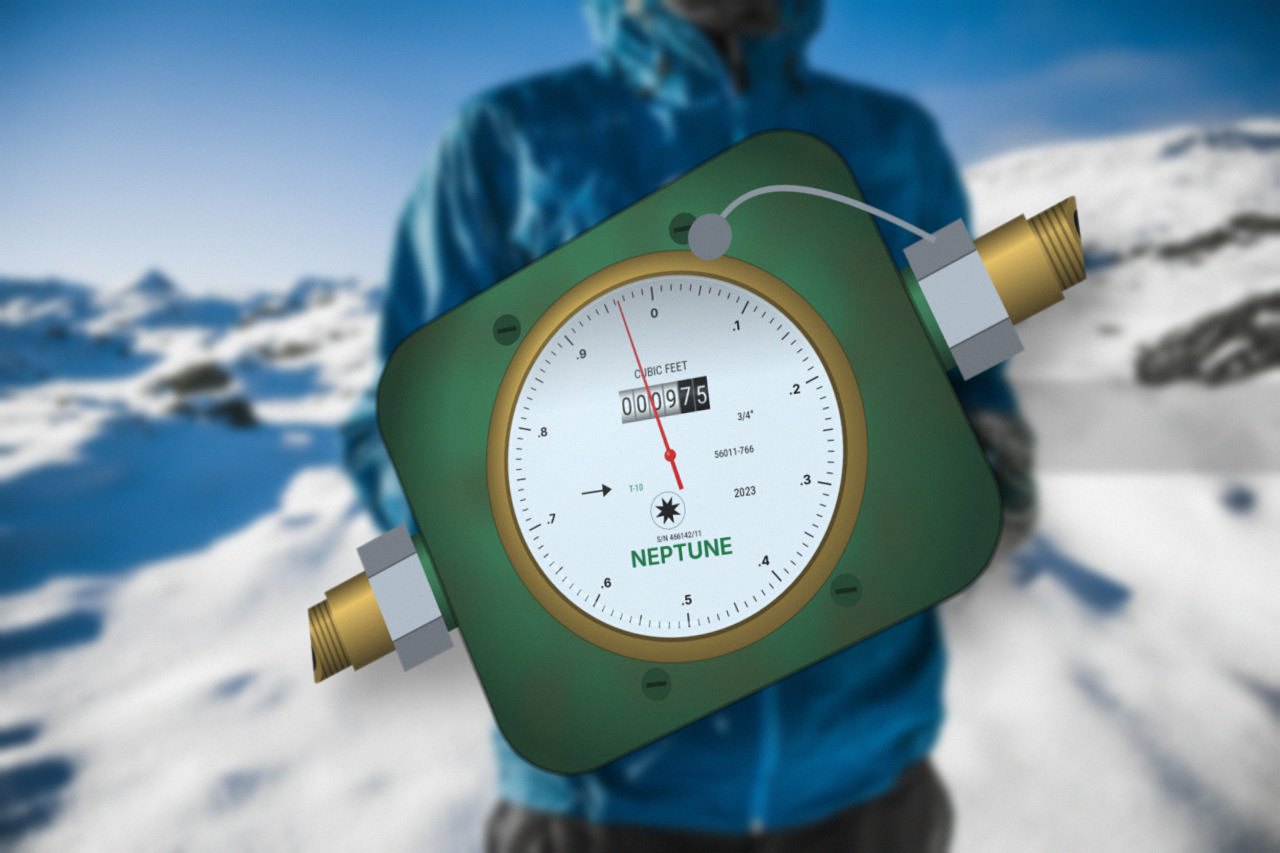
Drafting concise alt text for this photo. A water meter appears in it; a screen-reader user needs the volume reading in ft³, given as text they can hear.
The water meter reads 974.96 ft³
